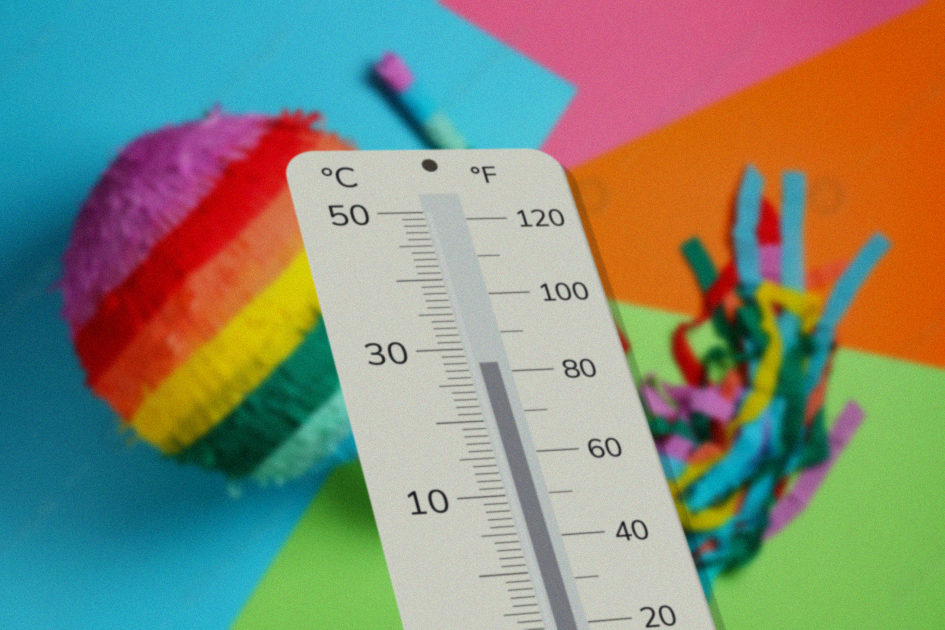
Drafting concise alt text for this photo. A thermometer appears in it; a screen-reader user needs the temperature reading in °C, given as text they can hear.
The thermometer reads 28 °C
